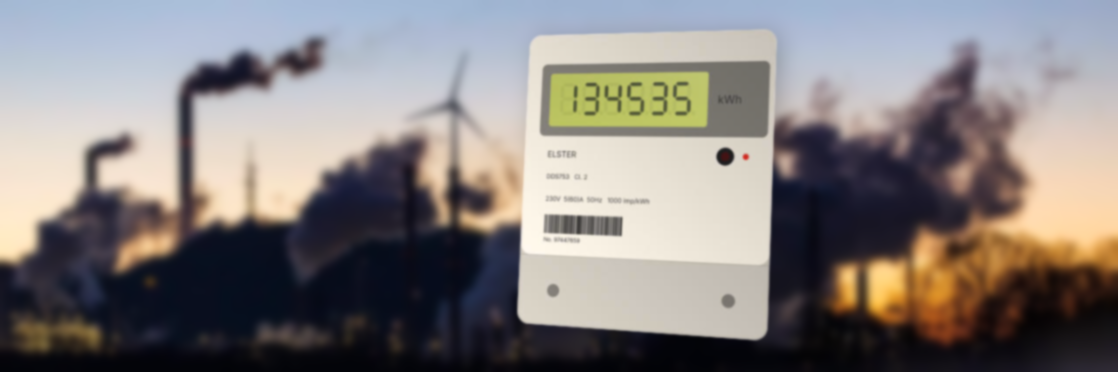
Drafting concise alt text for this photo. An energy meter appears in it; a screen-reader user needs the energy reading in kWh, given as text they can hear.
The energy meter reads 134535 kWh
